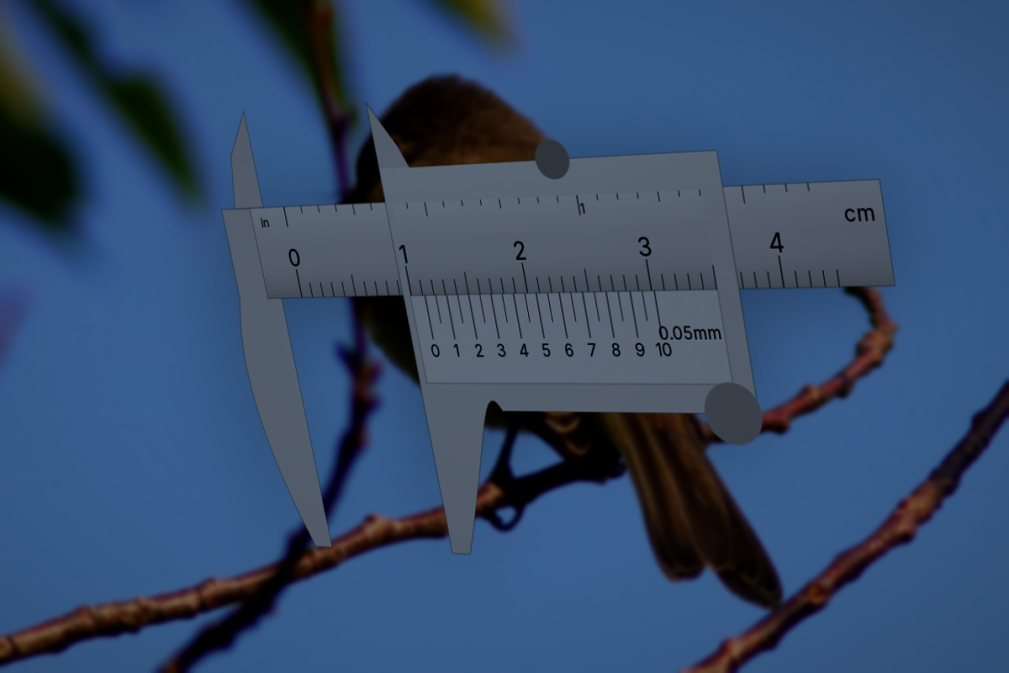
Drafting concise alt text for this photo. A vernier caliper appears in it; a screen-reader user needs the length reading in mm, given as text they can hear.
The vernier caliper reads 11.2 mm
